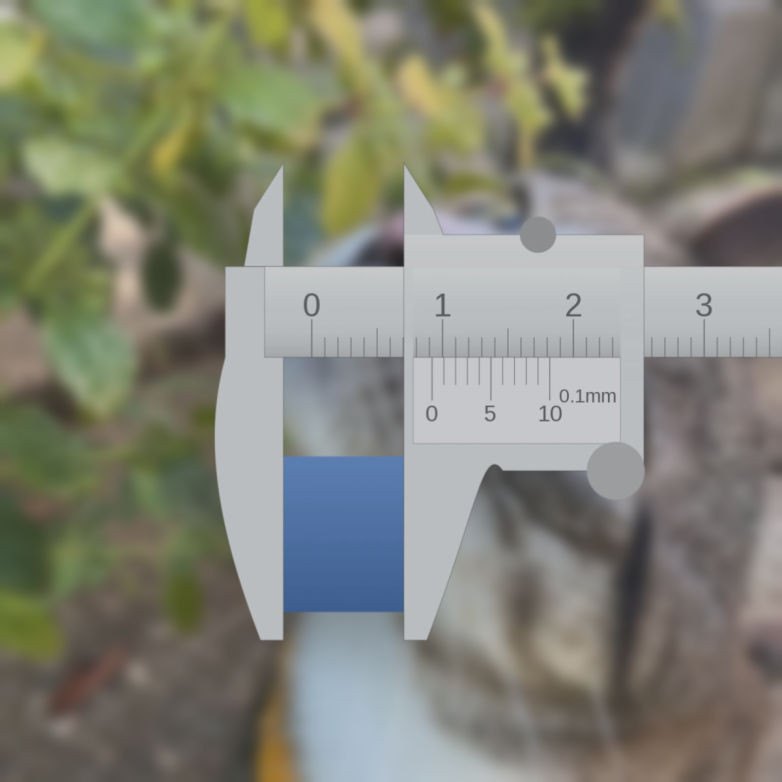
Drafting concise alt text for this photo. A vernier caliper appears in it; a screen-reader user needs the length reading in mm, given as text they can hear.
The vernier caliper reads 9.2 mm
